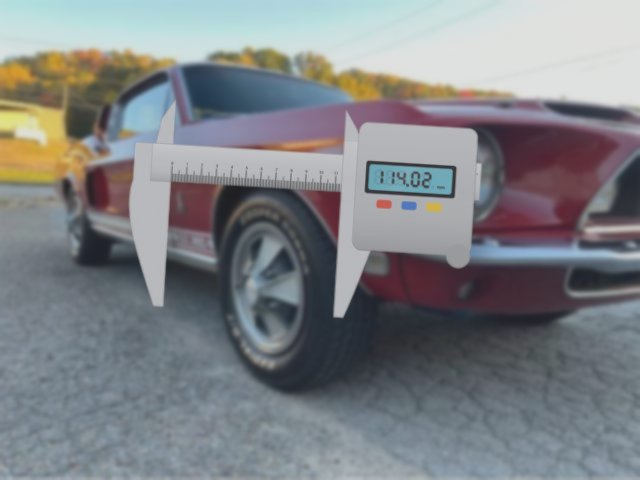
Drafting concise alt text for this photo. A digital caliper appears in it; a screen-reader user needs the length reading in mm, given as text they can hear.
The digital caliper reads 114.02 mm
